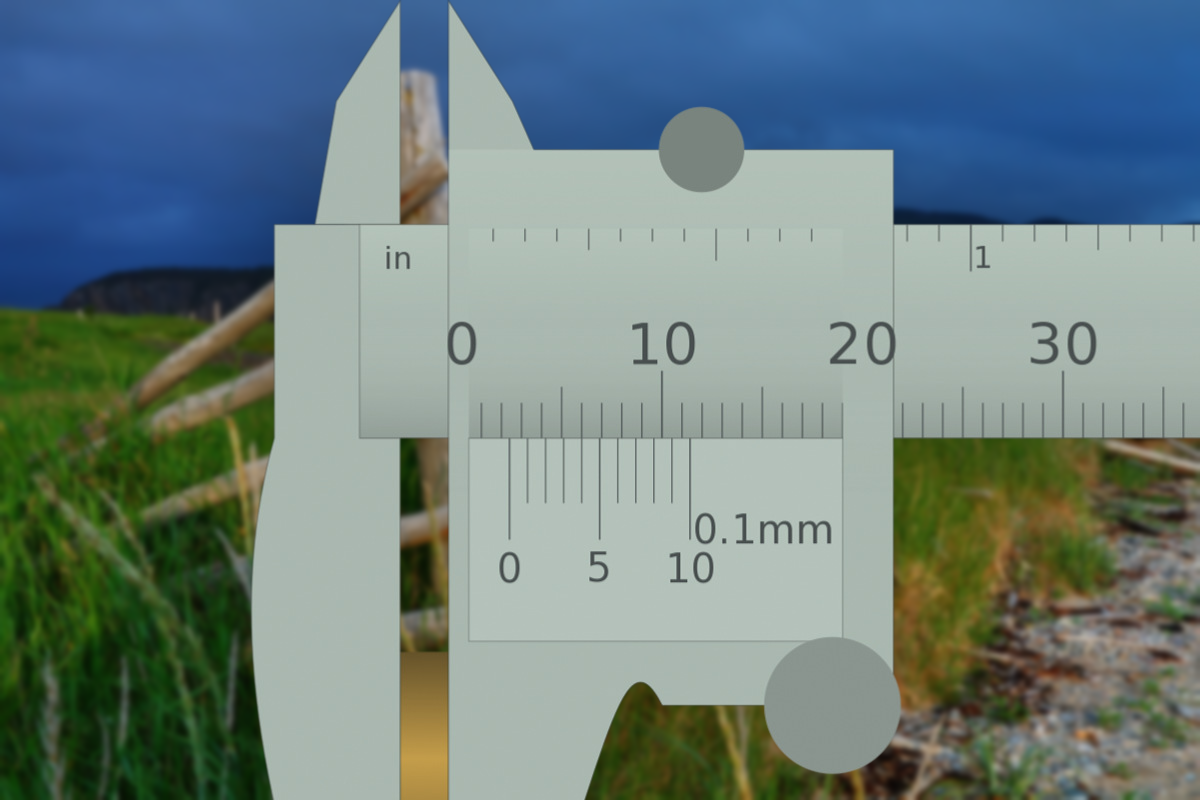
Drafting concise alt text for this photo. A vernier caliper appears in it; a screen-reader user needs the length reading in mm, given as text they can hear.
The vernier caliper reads 2.4 mm
